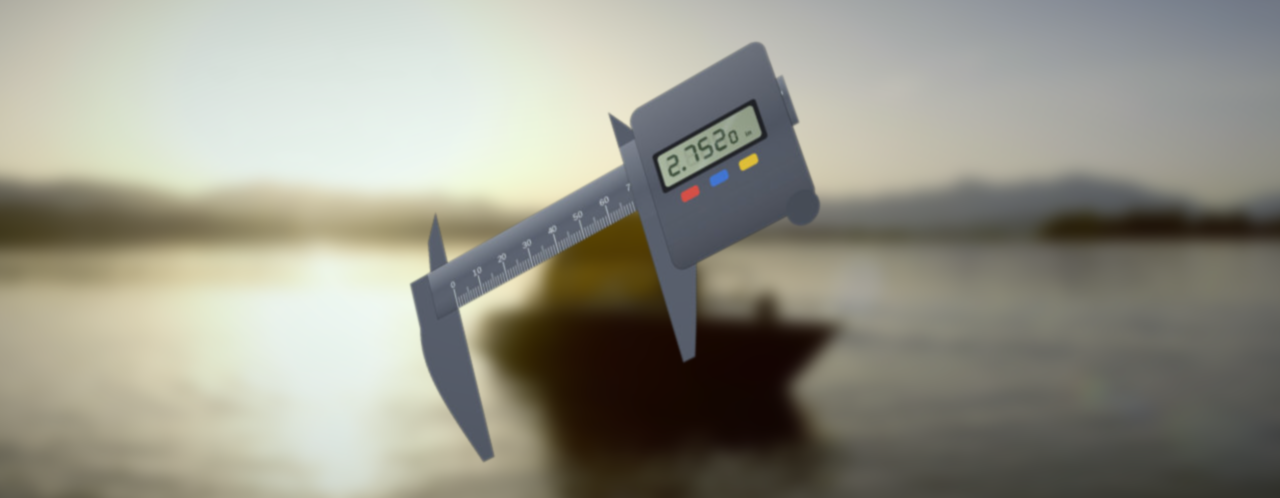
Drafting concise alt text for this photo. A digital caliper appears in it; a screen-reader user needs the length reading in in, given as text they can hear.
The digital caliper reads 2.7520 in
